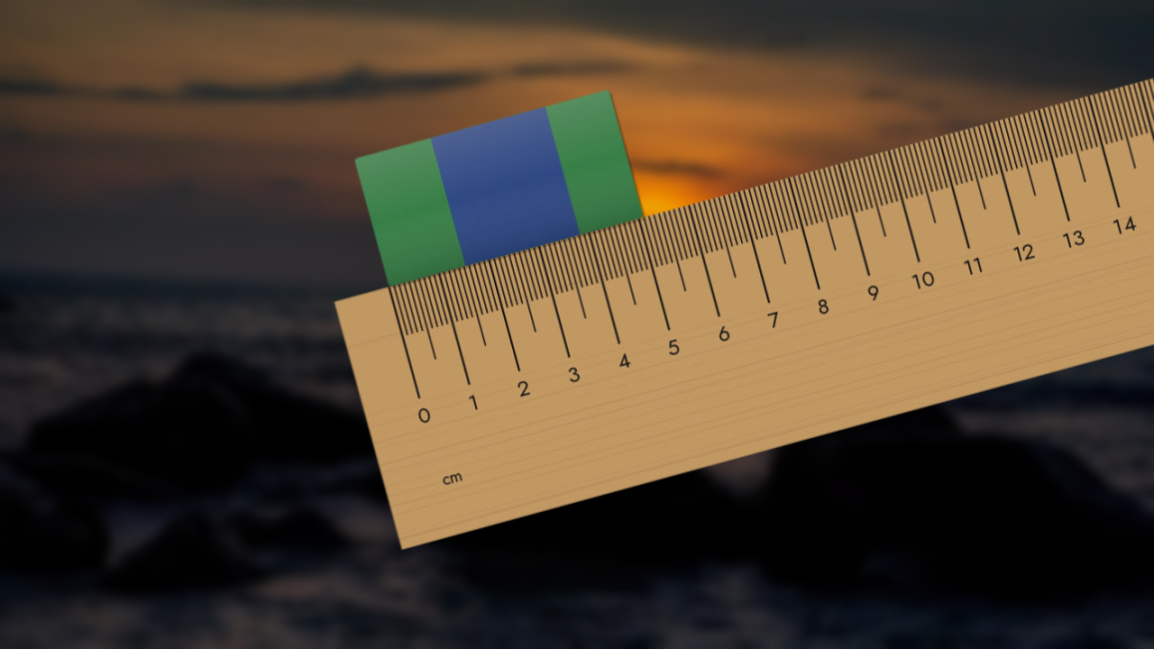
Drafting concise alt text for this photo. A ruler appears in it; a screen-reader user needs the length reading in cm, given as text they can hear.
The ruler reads 5.1 cm
